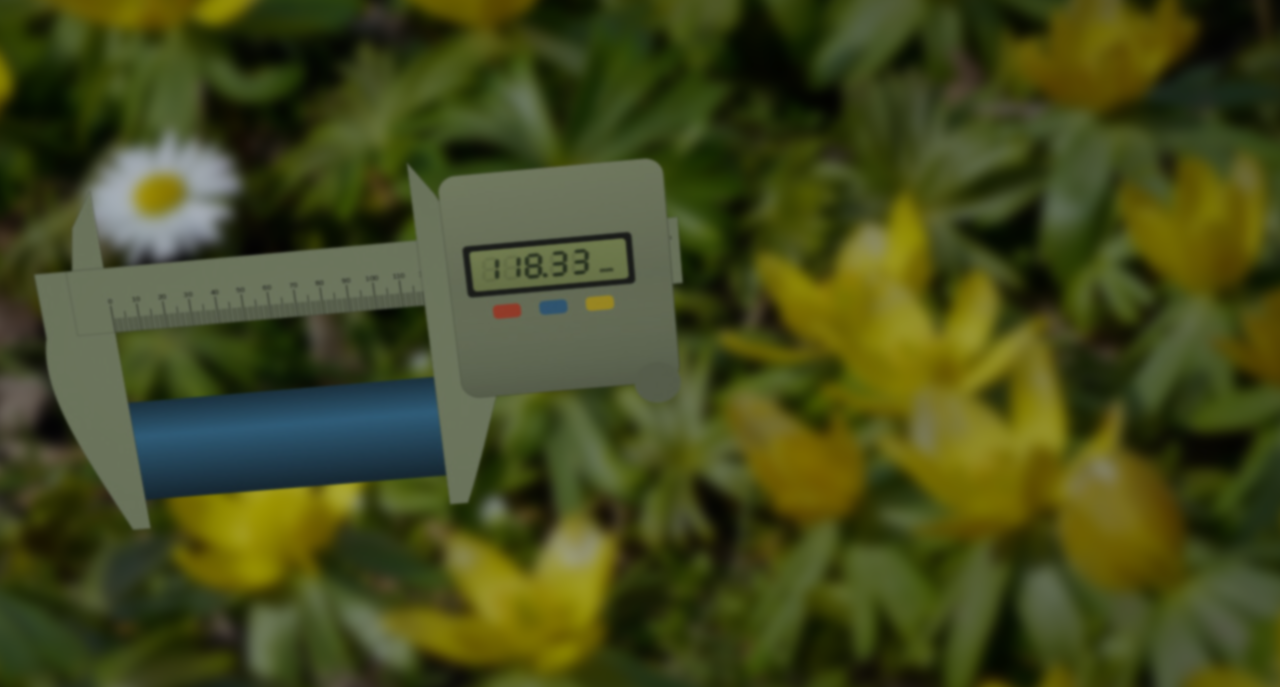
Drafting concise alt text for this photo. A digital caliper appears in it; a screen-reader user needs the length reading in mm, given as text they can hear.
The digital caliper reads 118.33 mm
